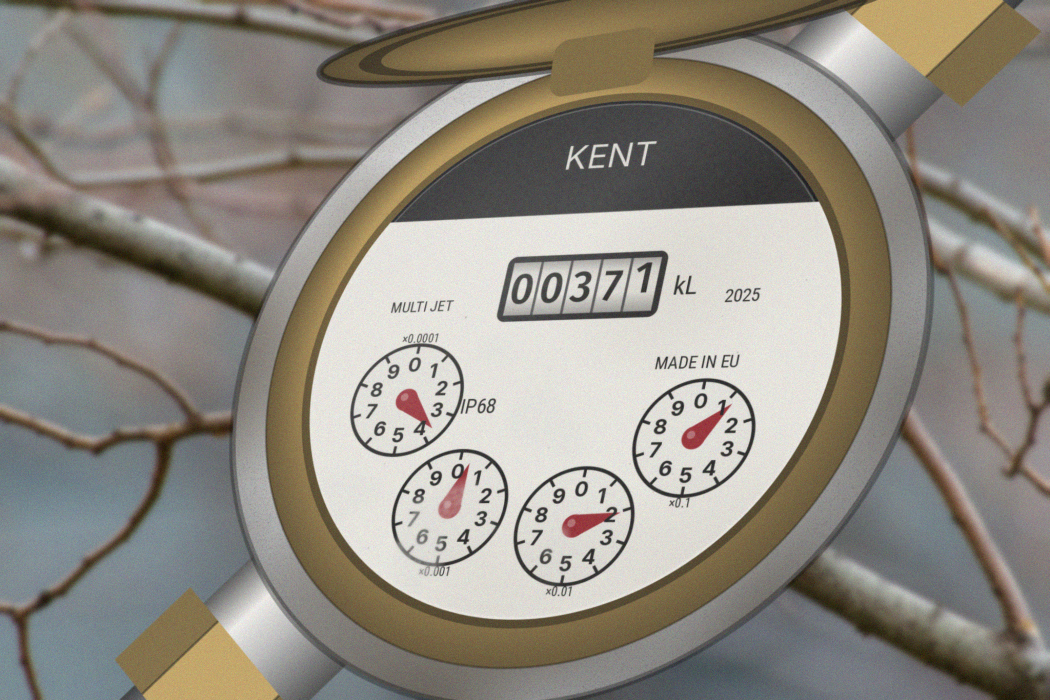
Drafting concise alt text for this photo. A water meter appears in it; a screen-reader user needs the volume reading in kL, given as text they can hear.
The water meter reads 371.1203 kL
